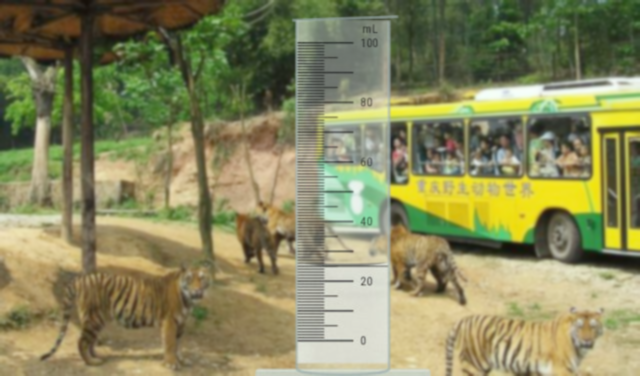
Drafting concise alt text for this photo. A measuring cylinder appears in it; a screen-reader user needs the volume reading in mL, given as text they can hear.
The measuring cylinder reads 25 mL
